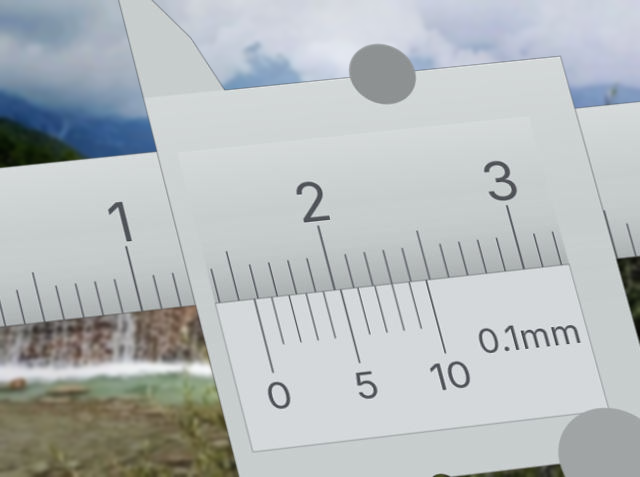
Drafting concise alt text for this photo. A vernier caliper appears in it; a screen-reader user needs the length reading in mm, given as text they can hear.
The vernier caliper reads 15.8 mm
